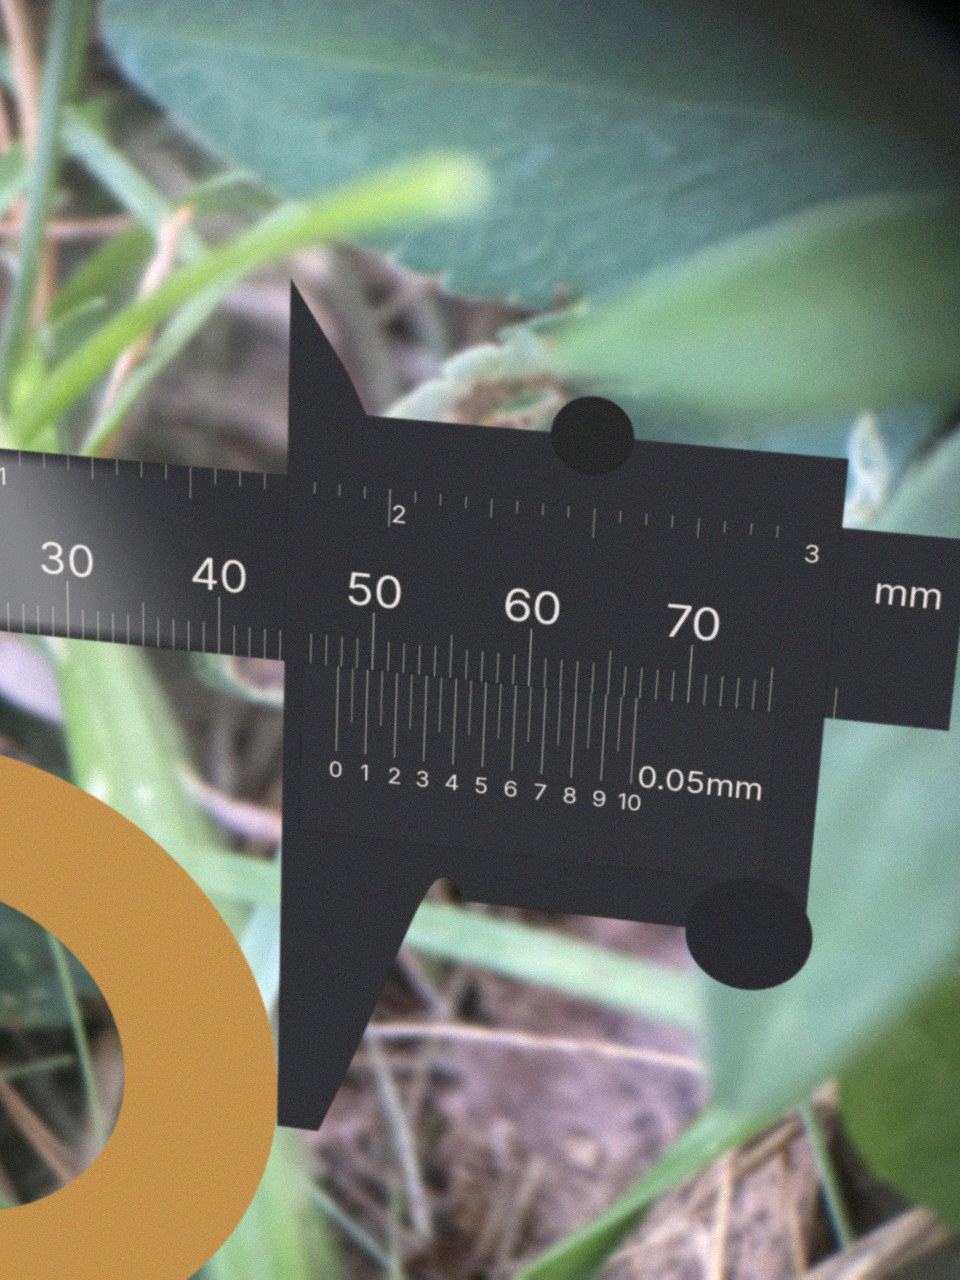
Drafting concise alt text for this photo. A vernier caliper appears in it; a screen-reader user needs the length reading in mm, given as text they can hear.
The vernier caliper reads 47.8 mm
